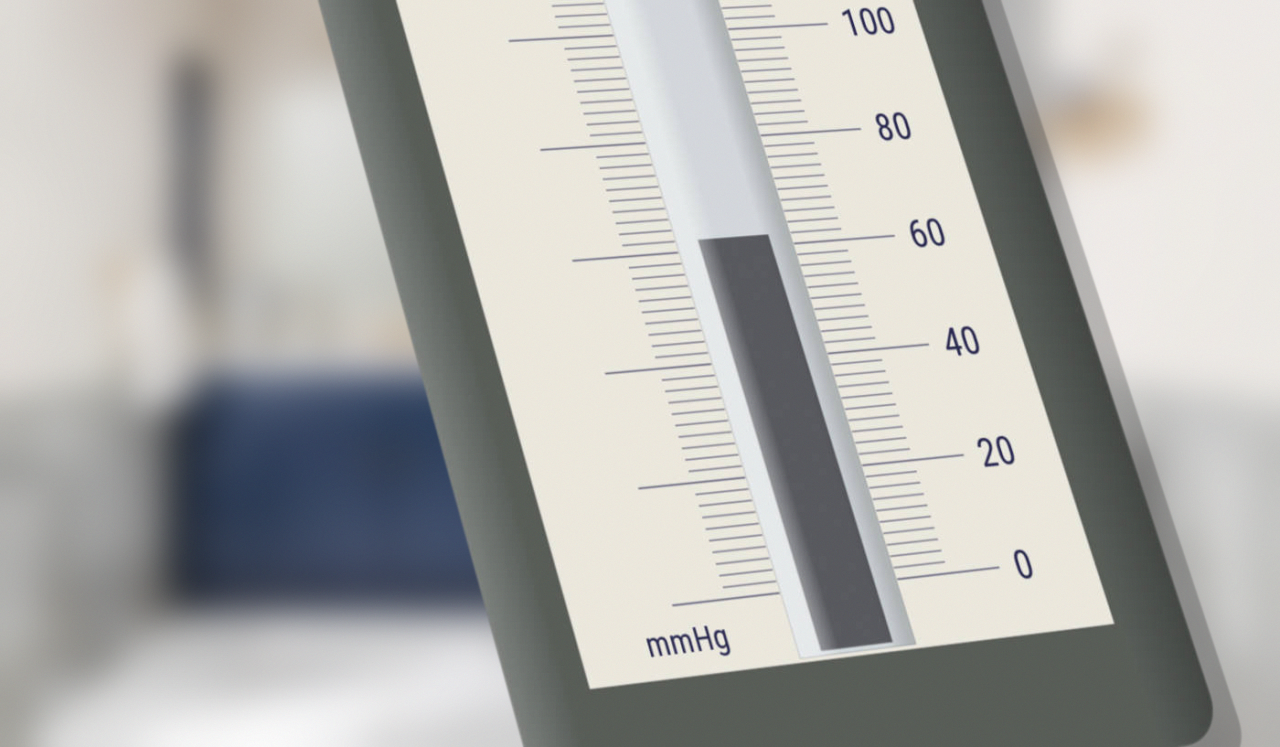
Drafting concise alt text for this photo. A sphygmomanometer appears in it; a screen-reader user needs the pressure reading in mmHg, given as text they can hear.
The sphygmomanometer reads 62 mmHg
